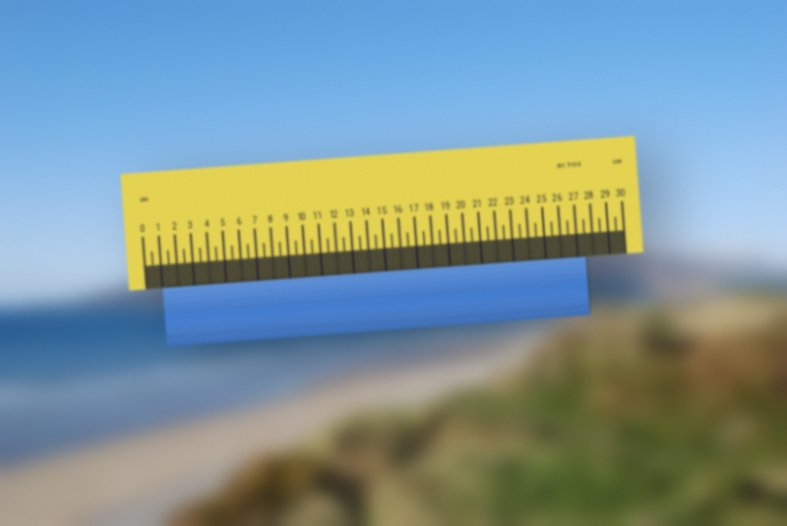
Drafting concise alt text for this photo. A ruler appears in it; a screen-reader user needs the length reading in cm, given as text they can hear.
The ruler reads 26.5 cm
